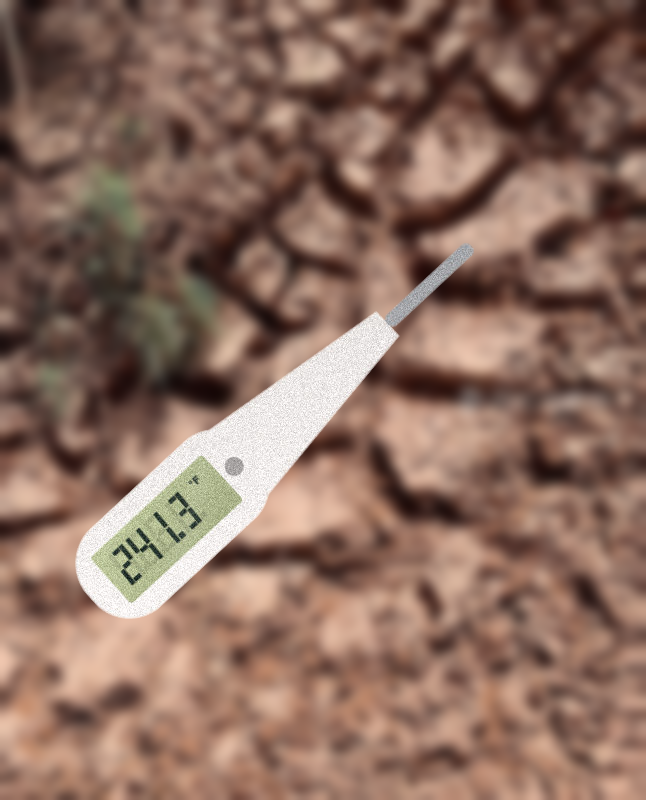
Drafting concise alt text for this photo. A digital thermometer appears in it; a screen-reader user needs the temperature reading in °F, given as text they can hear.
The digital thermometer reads 241.3 °F
